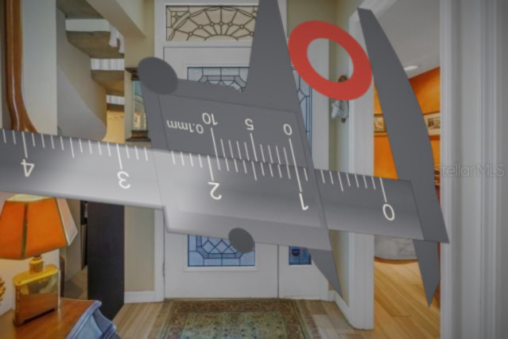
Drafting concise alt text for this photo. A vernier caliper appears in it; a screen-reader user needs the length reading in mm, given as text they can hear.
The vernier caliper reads 10.0 mm
